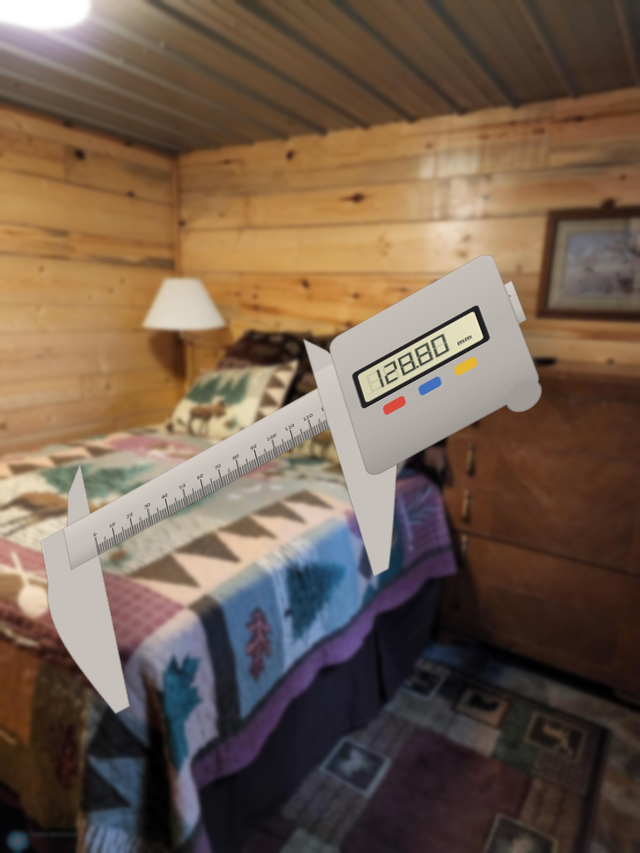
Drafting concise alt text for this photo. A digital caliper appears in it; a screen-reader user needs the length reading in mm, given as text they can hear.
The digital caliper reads 128.80 mm
